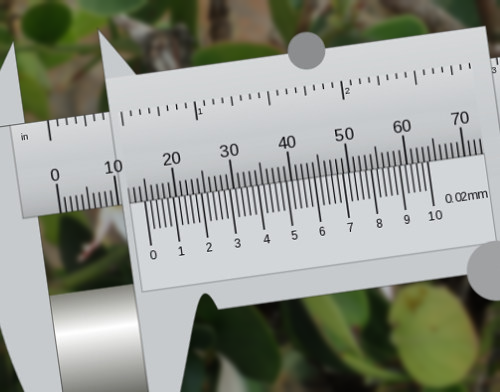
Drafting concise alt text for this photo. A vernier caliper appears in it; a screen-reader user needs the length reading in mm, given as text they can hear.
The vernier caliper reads 14.6 mm
